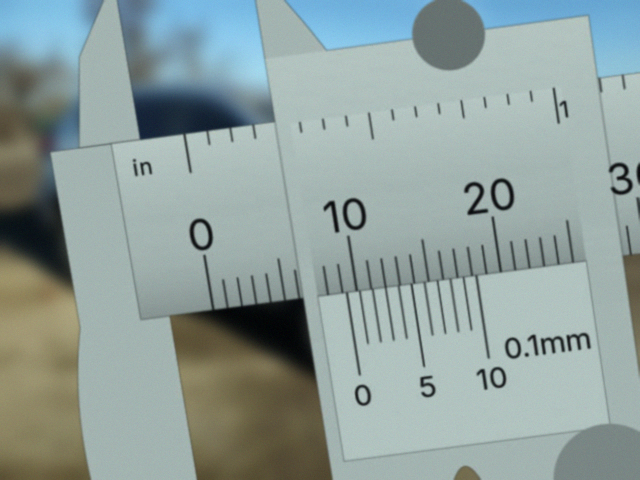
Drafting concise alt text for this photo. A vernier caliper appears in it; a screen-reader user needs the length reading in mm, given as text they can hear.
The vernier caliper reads 9.3 mm
